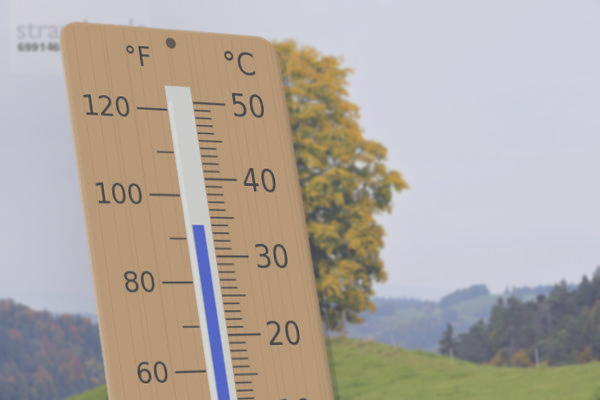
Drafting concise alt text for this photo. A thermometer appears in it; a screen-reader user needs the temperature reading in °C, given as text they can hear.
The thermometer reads 34 °C
